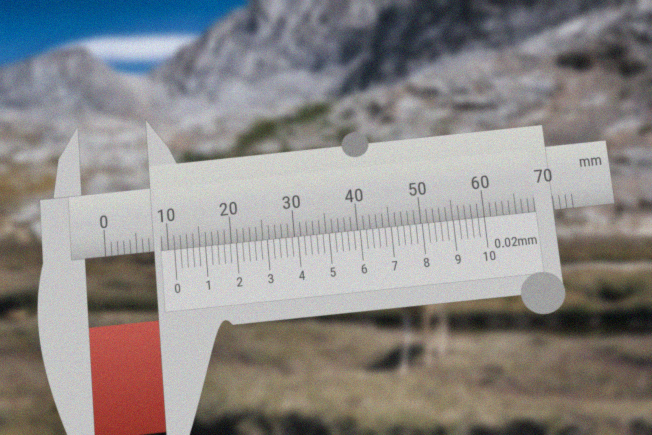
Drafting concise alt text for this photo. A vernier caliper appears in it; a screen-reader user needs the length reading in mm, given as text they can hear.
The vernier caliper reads 11.0 mm
